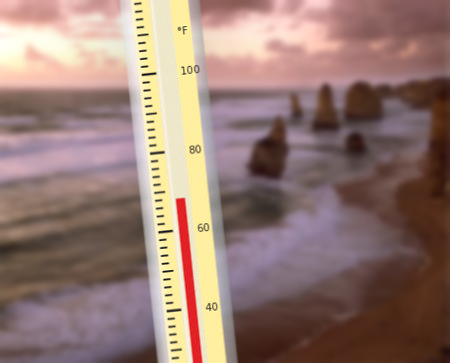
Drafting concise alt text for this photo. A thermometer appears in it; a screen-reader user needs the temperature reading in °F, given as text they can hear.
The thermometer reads 68 °F
